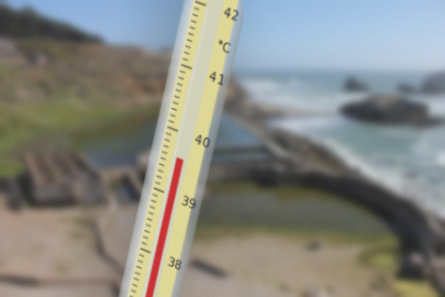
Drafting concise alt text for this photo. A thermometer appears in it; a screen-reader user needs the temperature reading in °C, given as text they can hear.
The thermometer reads 39.6 °C
